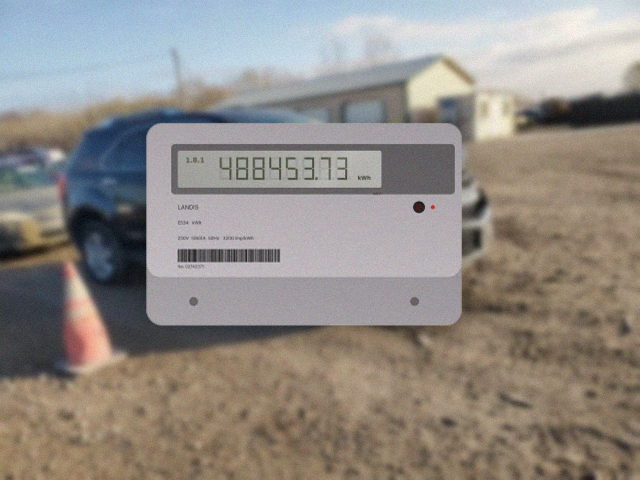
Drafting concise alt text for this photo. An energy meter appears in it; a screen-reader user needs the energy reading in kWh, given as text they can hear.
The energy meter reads 488453.73 kWh
